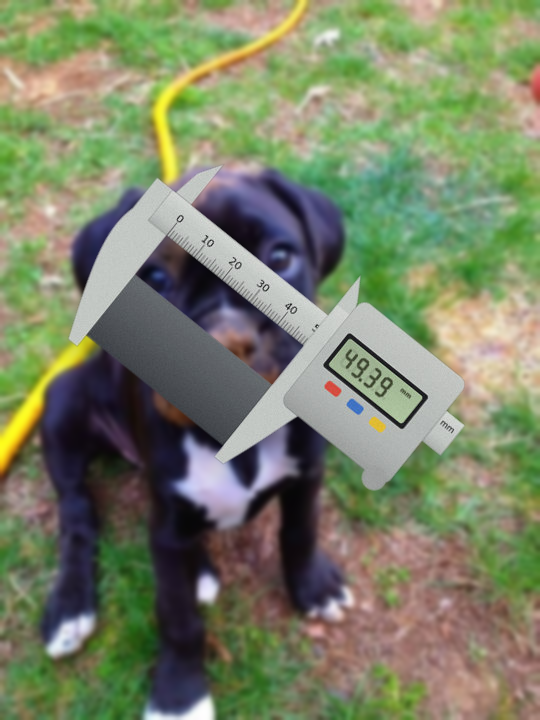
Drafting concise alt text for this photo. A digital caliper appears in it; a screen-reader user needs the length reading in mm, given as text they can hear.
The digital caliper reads 49.39 mm
